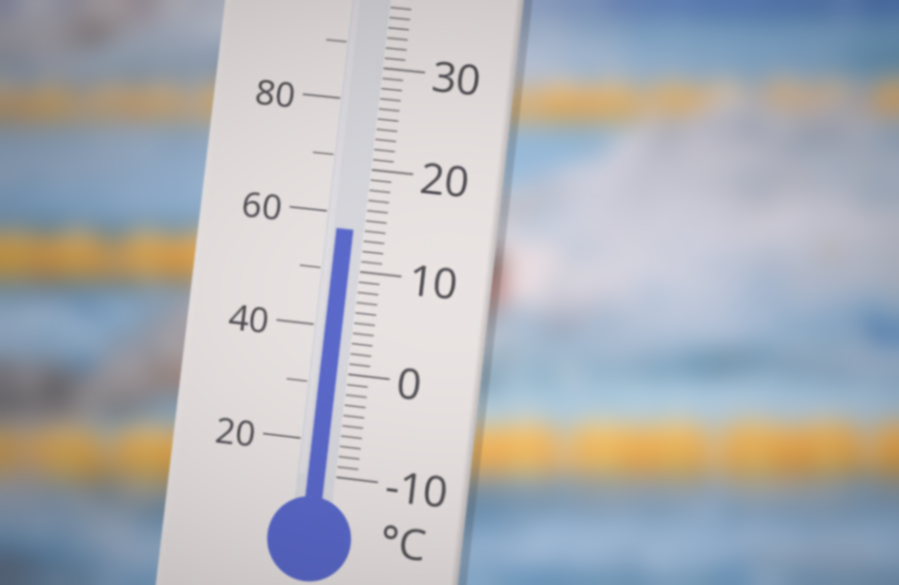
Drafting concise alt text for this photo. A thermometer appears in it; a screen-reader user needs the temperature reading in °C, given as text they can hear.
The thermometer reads 14 °C
